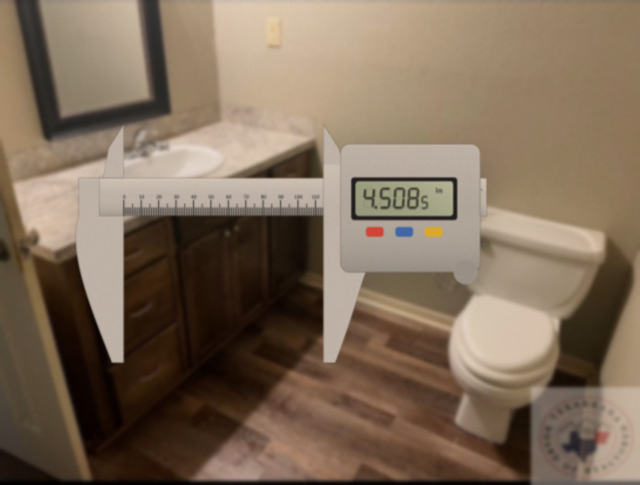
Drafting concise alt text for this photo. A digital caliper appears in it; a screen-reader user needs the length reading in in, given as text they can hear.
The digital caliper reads 4.5085 in
